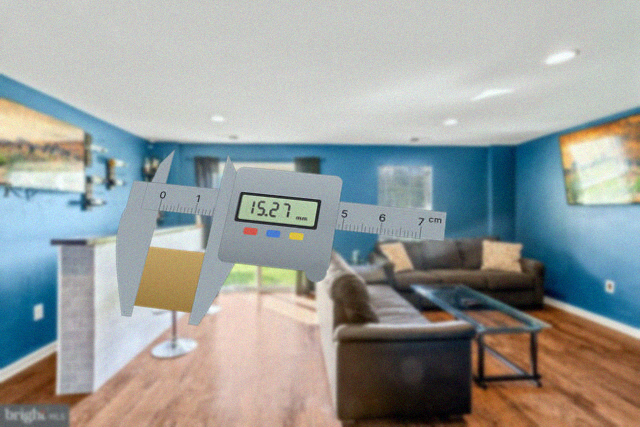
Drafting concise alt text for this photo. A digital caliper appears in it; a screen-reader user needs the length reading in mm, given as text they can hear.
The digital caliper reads 15.27 mm
